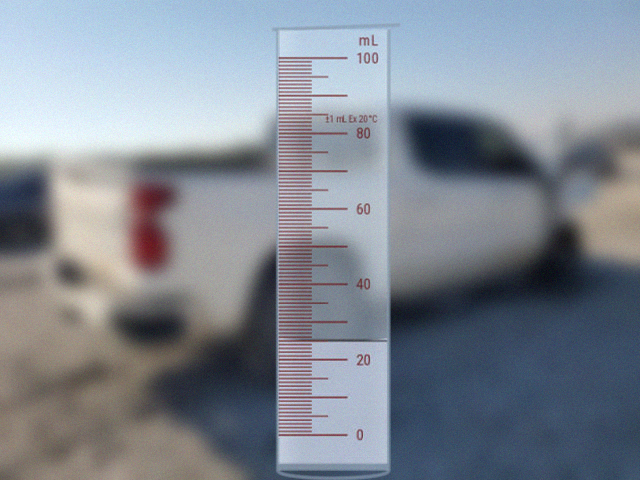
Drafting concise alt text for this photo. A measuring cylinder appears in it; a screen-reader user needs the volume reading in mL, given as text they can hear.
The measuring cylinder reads 25 mL
